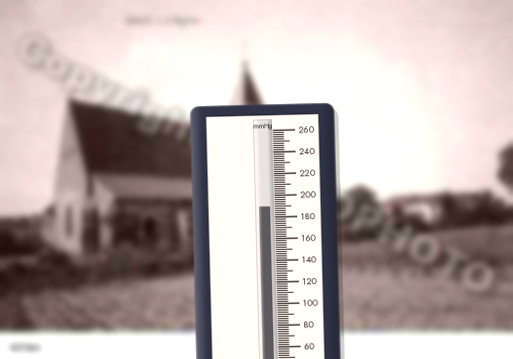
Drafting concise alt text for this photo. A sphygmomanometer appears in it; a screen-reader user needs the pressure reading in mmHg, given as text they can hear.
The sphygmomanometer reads 190 mmHg
